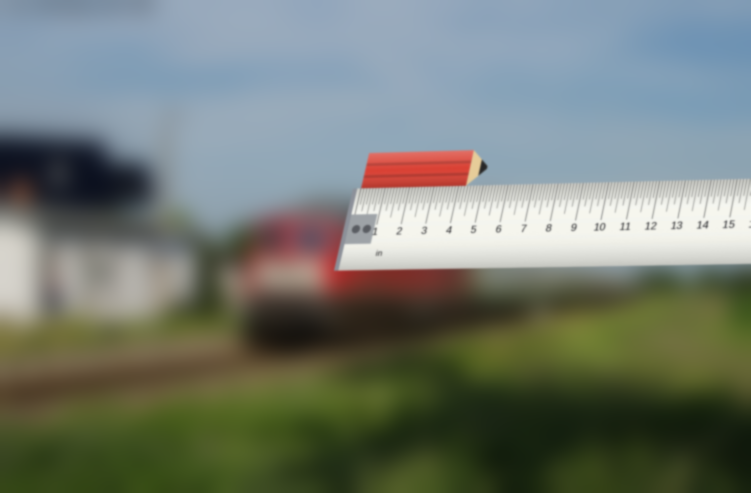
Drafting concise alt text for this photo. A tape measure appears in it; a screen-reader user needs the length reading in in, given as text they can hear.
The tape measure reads 5 in
